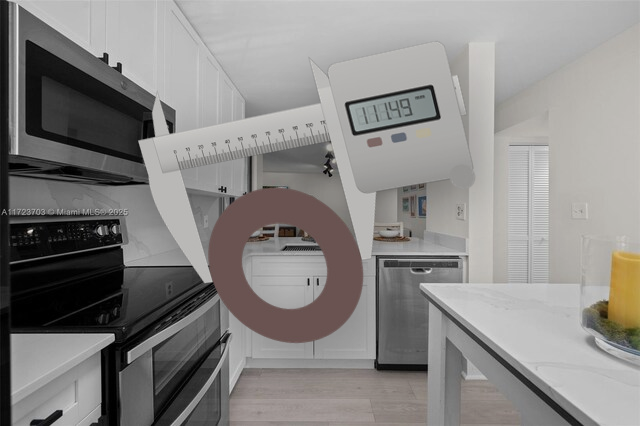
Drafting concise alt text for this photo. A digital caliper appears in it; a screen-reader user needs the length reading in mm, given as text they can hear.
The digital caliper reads 111.49 mm
